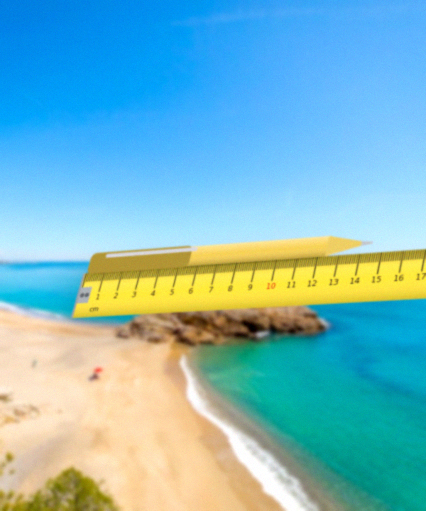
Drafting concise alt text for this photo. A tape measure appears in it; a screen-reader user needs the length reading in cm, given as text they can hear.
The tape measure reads 14.5 cm
